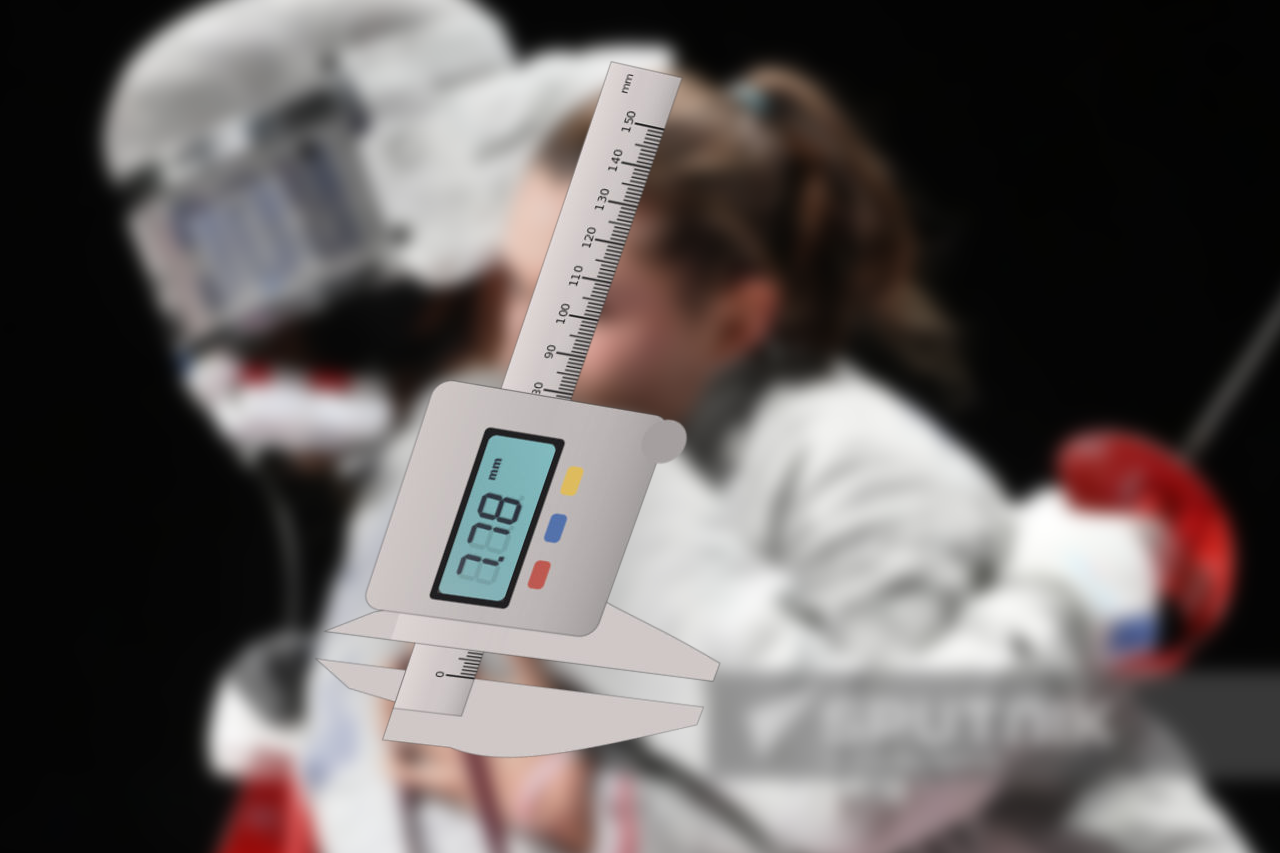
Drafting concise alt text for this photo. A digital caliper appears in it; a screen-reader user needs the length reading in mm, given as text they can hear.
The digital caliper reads 7.78 mm
